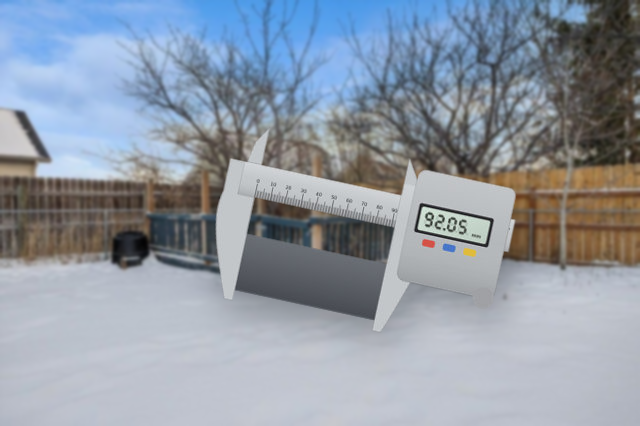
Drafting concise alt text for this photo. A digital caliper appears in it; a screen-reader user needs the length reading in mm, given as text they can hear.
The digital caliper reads 92.05 mm
